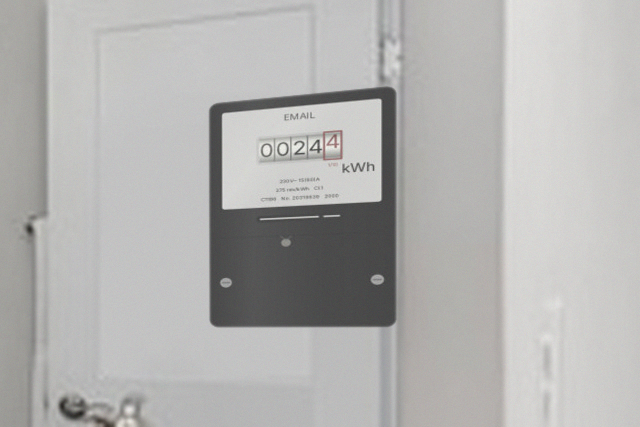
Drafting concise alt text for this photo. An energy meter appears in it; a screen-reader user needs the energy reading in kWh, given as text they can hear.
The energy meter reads 24.4 kWh
